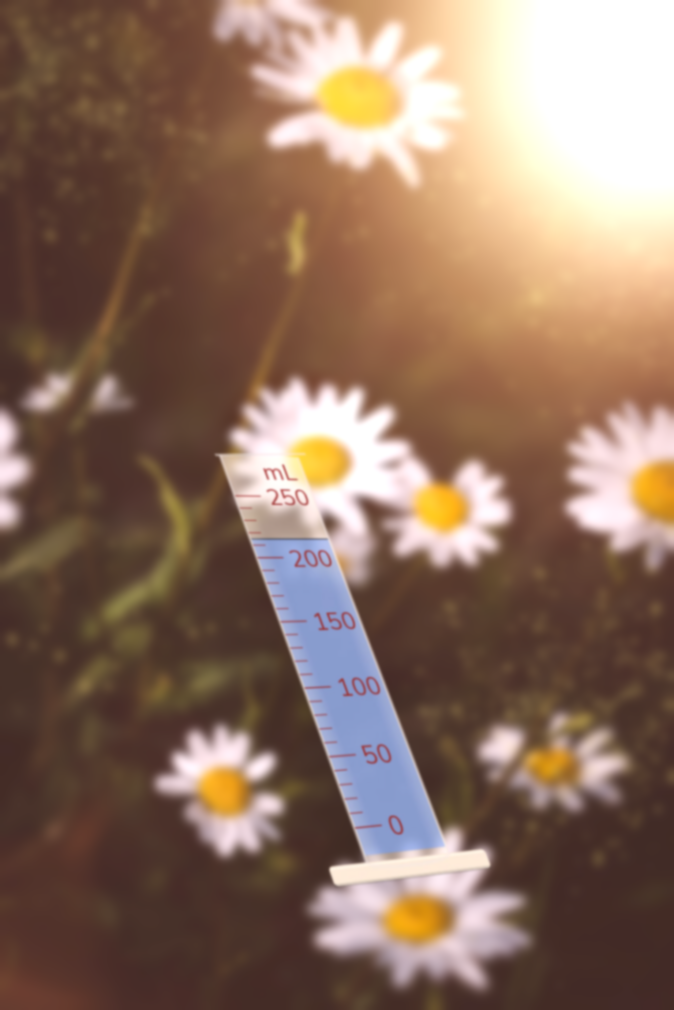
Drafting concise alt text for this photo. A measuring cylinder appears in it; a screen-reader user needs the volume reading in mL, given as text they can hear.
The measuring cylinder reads 215 mL
